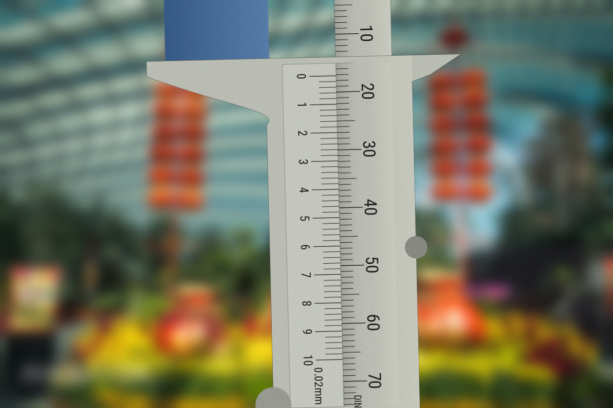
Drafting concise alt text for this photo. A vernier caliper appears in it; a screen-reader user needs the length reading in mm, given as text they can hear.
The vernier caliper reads 17.2 mm
